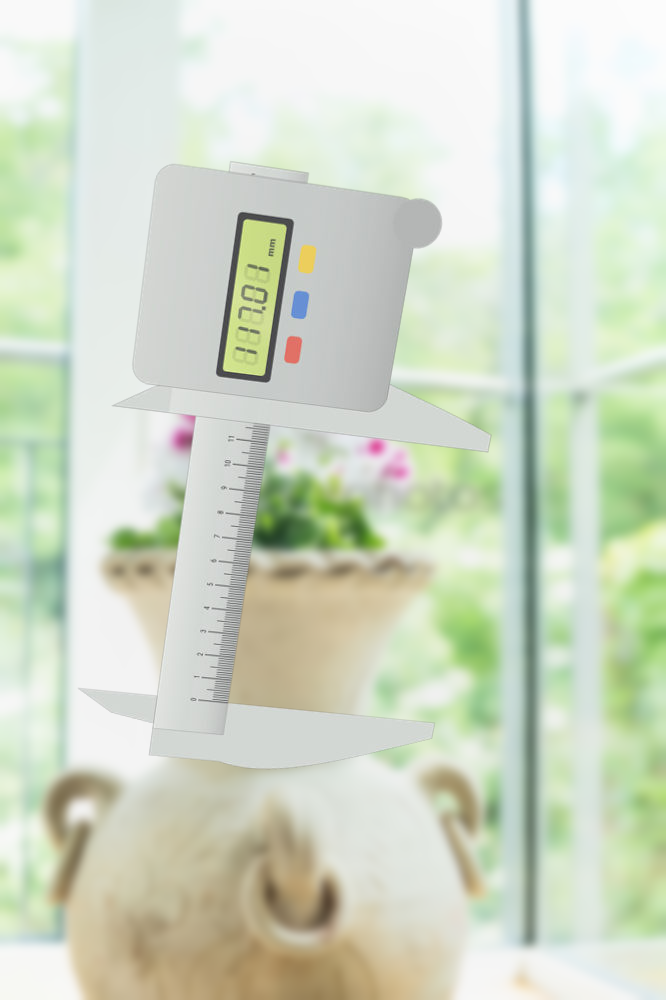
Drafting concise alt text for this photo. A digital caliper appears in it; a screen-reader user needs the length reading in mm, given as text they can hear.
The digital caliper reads 117.01 mm
